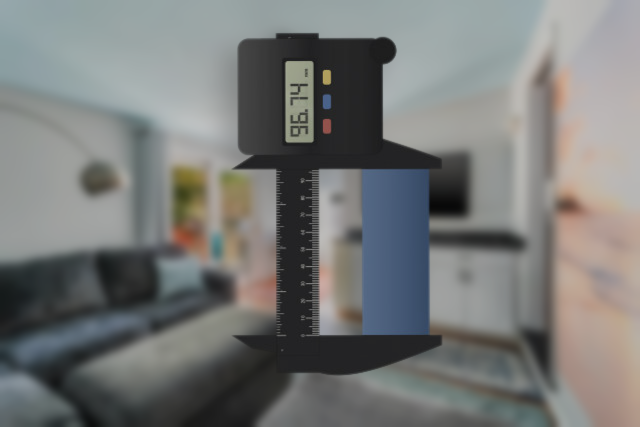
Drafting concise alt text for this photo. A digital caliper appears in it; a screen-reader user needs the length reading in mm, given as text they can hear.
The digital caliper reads 96.74 mm
